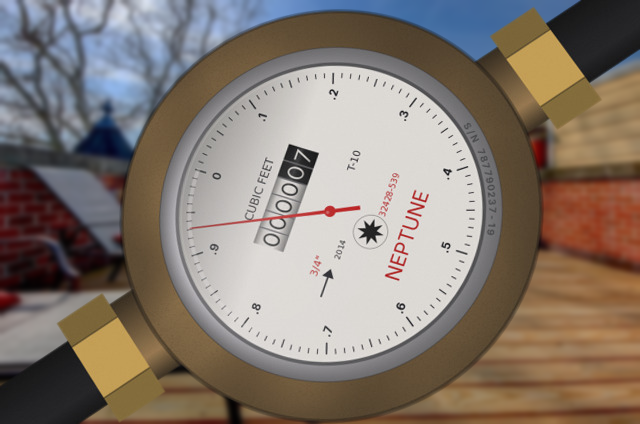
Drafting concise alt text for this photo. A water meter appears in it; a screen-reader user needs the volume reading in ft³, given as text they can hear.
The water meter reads 6.93 ft³
